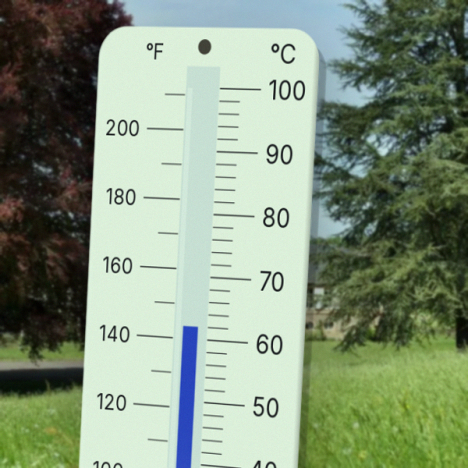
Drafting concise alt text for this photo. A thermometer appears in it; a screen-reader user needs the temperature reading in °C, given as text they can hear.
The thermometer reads 62 °C
